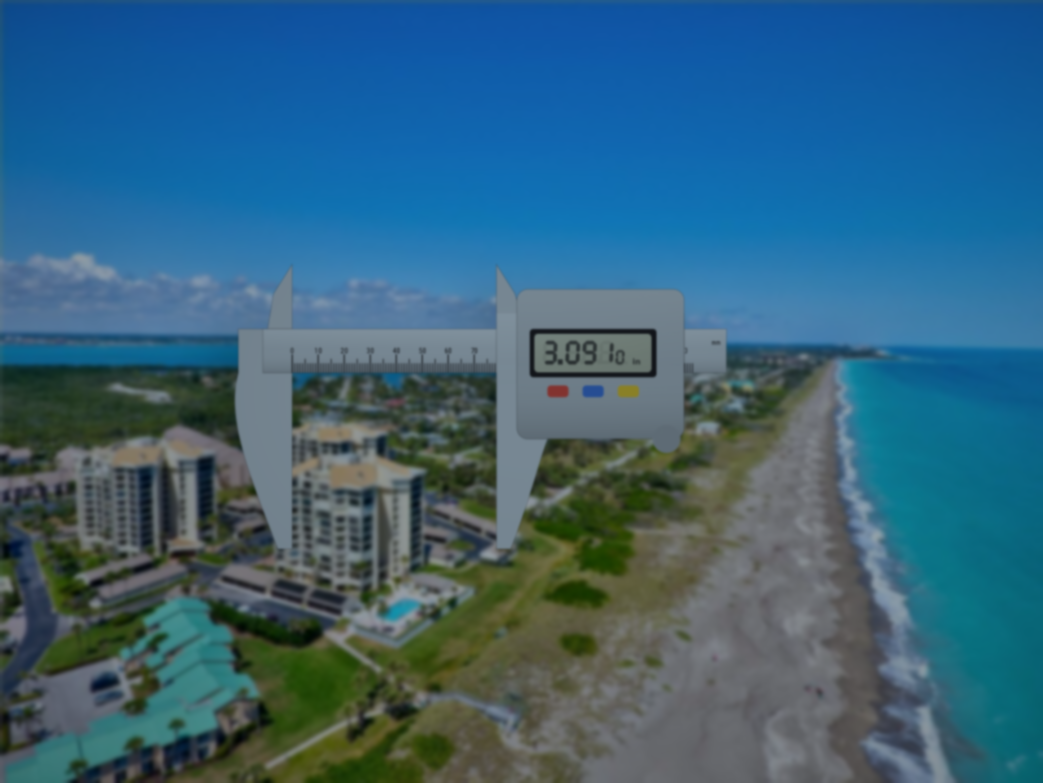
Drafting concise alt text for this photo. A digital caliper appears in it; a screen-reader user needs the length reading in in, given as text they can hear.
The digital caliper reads 3.0910 in
